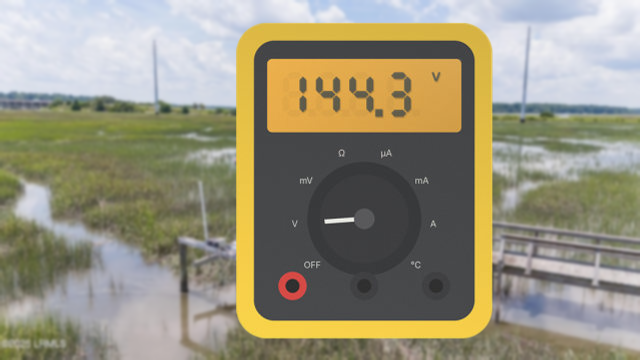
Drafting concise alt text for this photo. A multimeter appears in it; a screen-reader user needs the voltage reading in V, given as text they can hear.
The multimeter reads 144.3 V
